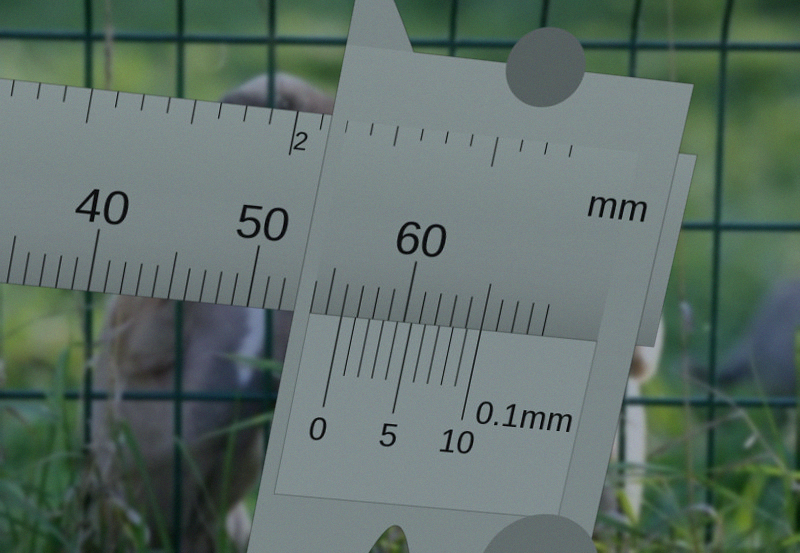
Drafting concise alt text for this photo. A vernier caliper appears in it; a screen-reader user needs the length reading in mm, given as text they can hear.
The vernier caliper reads 56.0 mm
